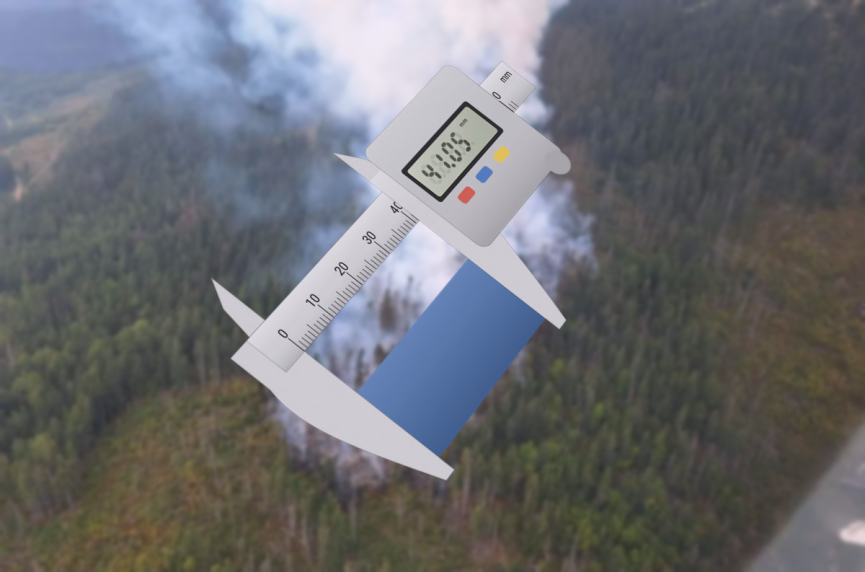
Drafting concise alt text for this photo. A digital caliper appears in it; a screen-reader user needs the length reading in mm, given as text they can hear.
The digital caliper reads 41.05 mm
